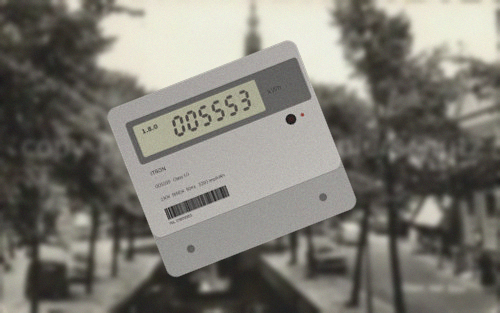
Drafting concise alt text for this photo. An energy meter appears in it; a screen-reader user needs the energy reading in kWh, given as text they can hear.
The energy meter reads 5553 kWh
